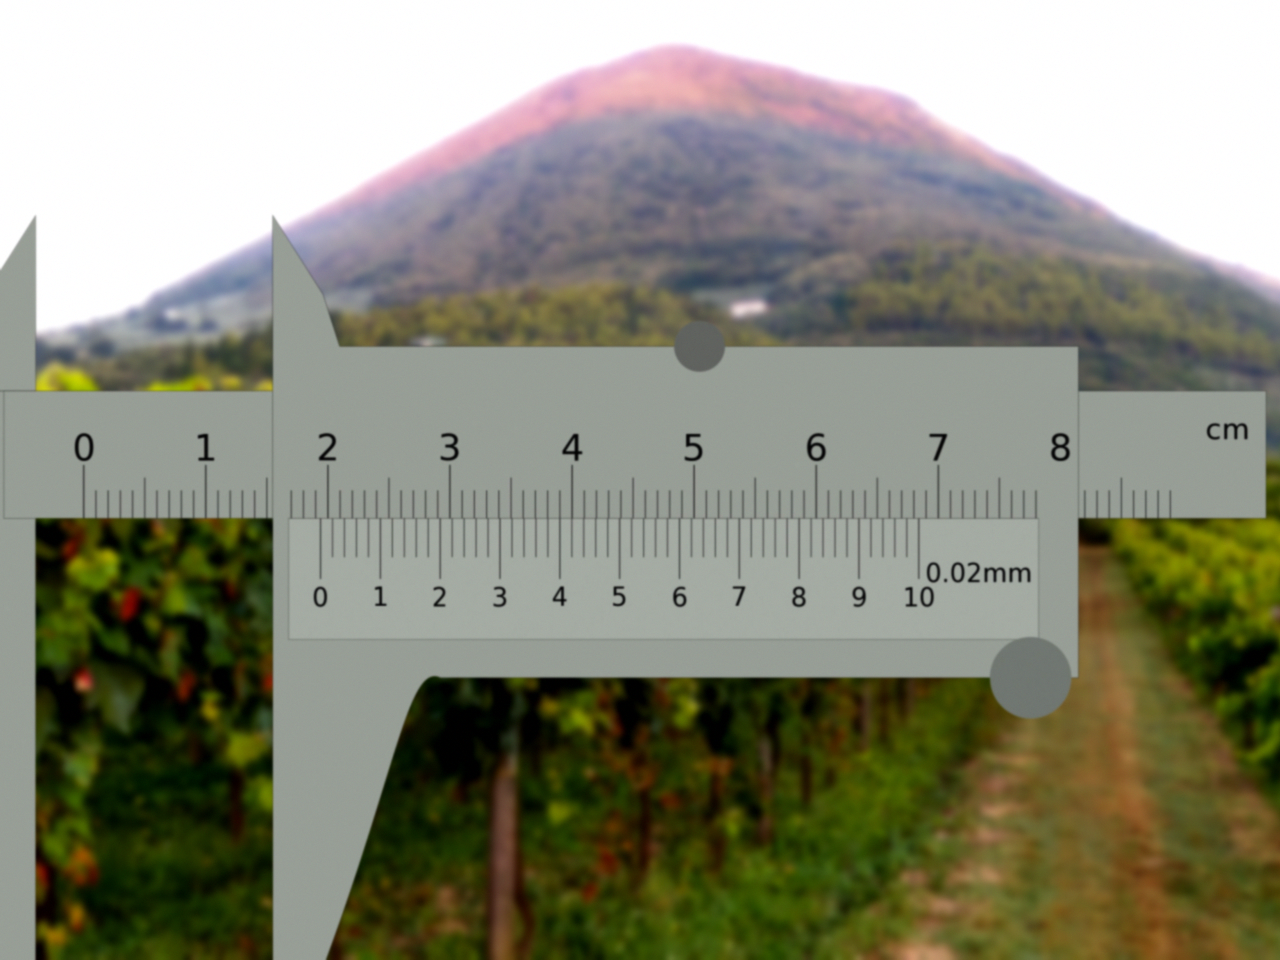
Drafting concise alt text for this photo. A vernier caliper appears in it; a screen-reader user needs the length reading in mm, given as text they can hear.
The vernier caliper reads 19.4 mm
